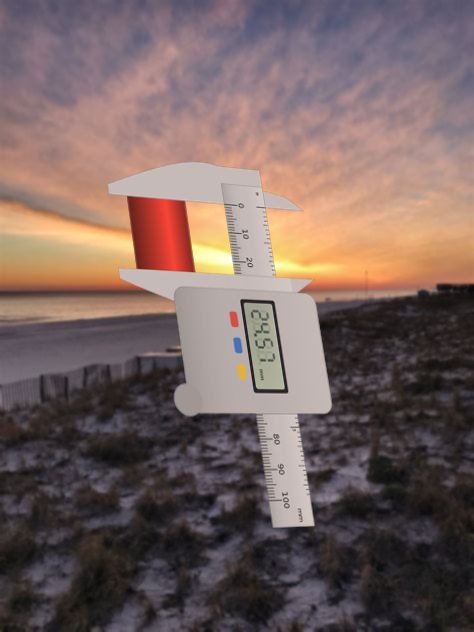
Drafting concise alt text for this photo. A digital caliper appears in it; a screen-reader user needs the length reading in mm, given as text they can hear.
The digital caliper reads 24.57 mm
